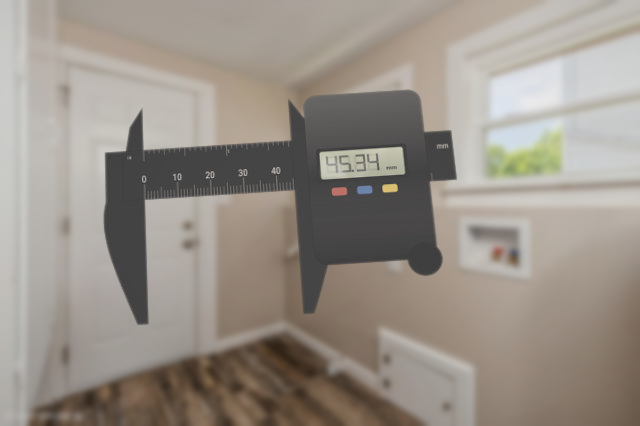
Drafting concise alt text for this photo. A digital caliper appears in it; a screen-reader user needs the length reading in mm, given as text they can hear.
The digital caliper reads 45.34 mm
